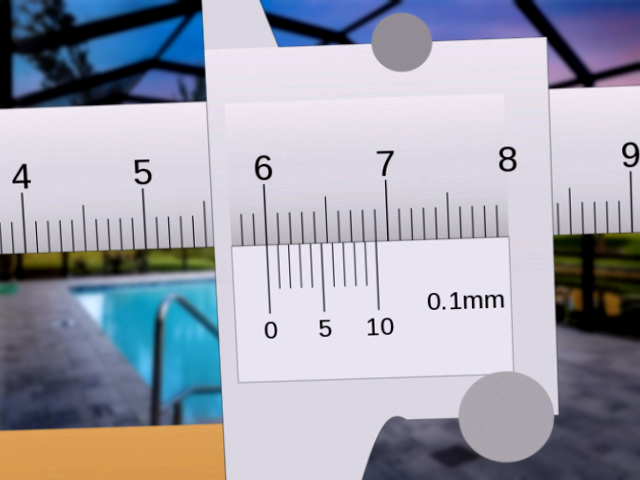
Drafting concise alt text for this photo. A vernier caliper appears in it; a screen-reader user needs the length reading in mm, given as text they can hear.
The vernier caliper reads 60.0 mm
